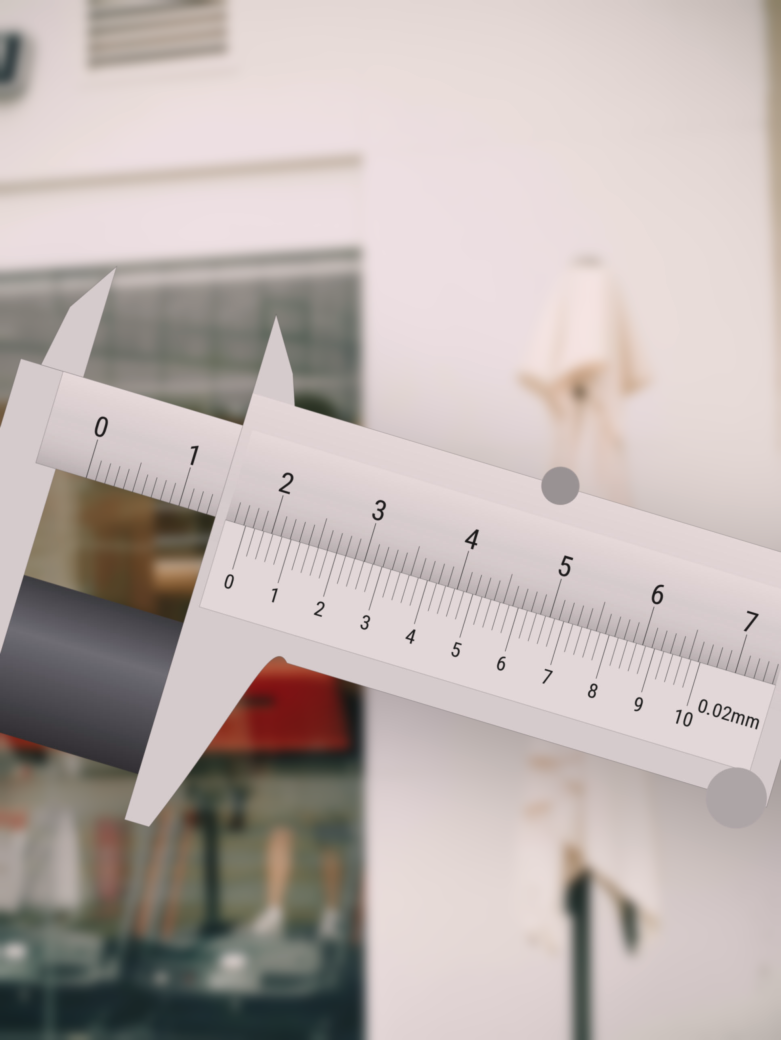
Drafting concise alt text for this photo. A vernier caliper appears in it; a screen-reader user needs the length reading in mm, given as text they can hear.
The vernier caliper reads 17.2 mm
